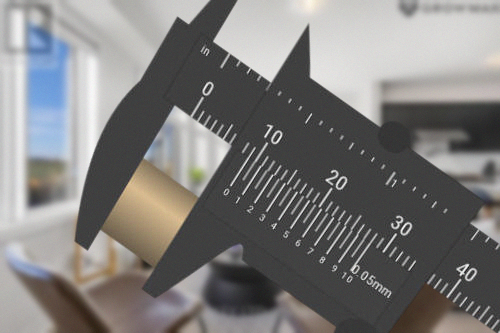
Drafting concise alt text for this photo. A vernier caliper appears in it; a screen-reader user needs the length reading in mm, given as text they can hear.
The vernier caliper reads 9.0 mm
